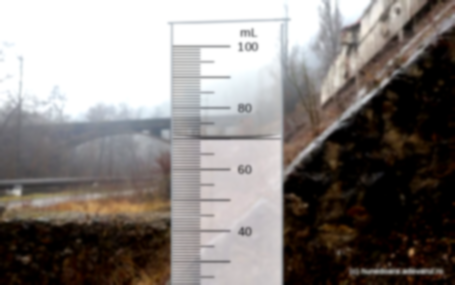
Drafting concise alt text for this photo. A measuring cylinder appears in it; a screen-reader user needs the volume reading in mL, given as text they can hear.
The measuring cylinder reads 70 mL
